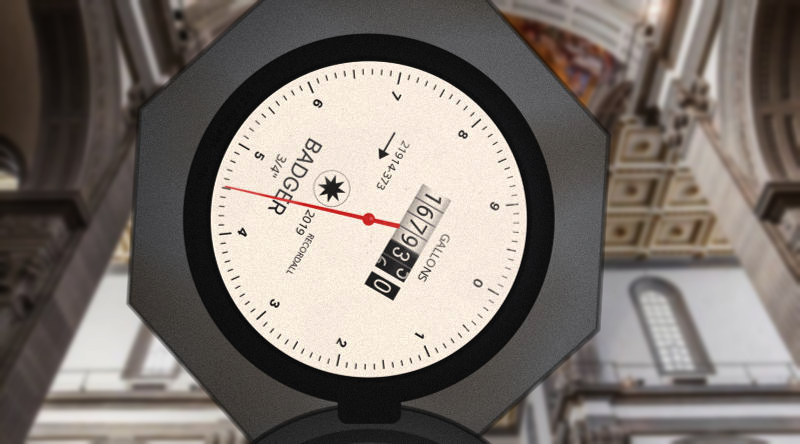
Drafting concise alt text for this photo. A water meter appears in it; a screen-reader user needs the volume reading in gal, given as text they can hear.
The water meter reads 1679354.5 gal
